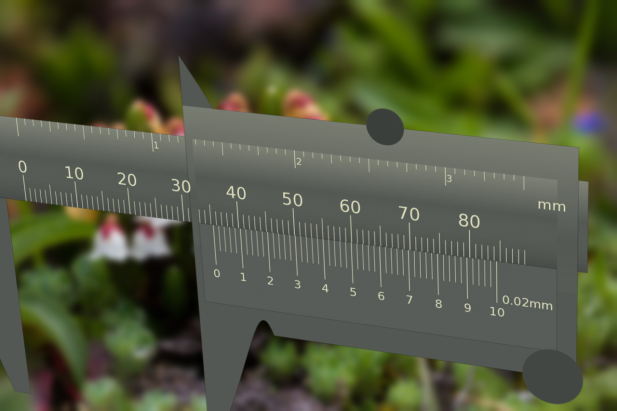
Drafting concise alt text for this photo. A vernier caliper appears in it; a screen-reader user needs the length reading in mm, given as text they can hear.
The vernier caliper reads 35.4 mm
